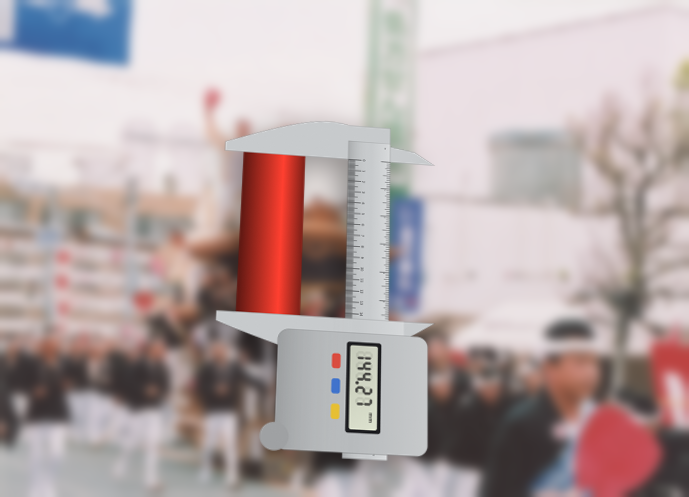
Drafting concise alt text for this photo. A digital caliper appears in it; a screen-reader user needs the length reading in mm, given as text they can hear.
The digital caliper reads 144.27 mm
